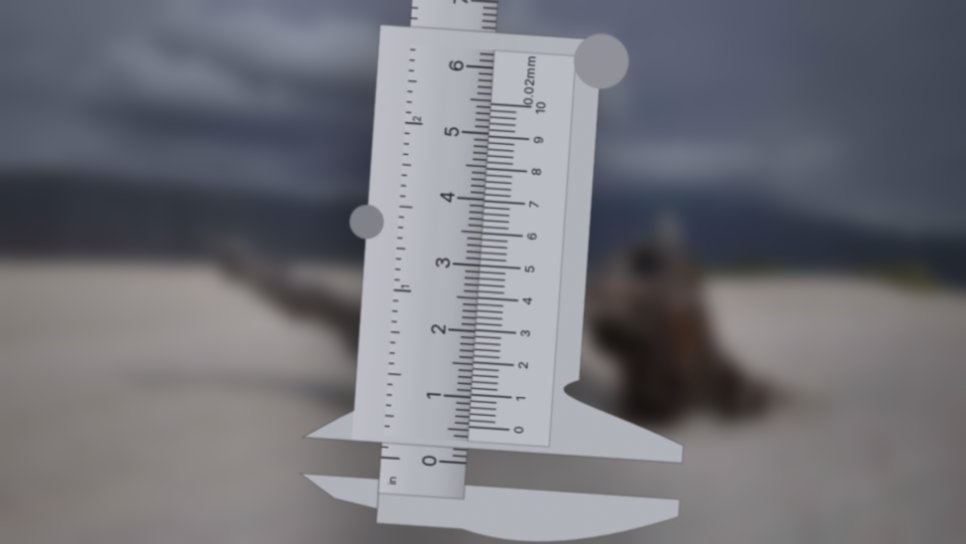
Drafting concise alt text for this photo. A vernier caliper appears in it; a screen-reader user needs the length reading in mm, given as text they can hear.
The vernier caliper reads 5.5 mm
